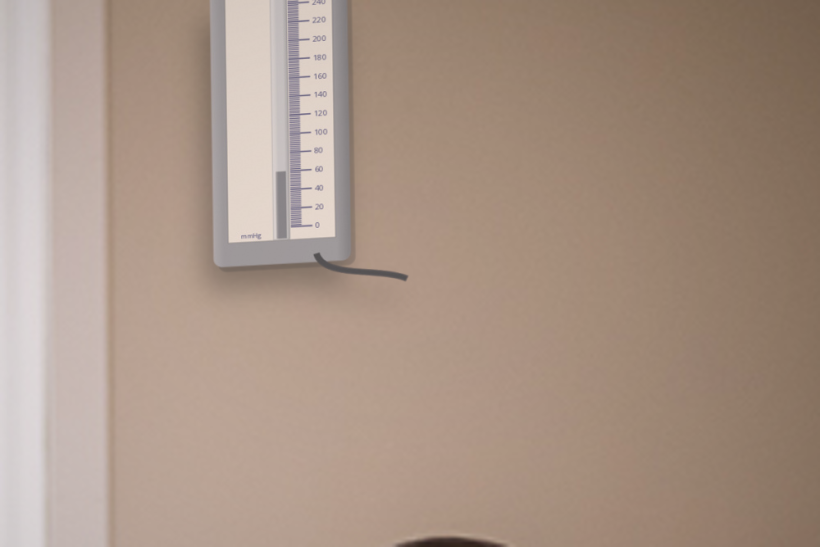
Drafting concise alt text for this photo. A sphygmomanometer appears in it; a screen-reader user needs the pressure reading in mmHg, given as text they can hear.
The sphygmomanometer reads 60 mmHg
